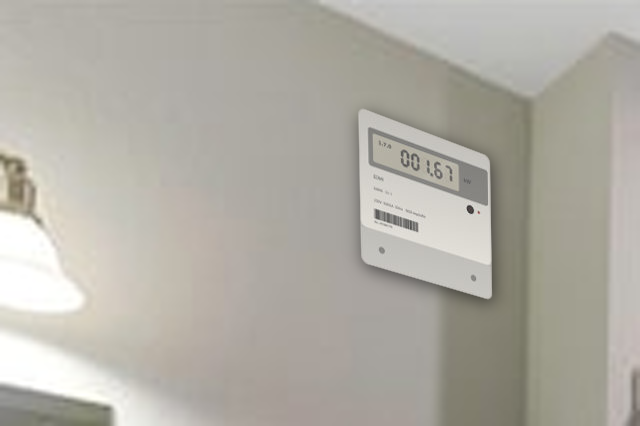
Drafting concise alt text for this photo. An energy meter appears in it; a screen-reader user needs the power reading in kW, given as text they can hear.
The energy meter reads 1.67 kW
